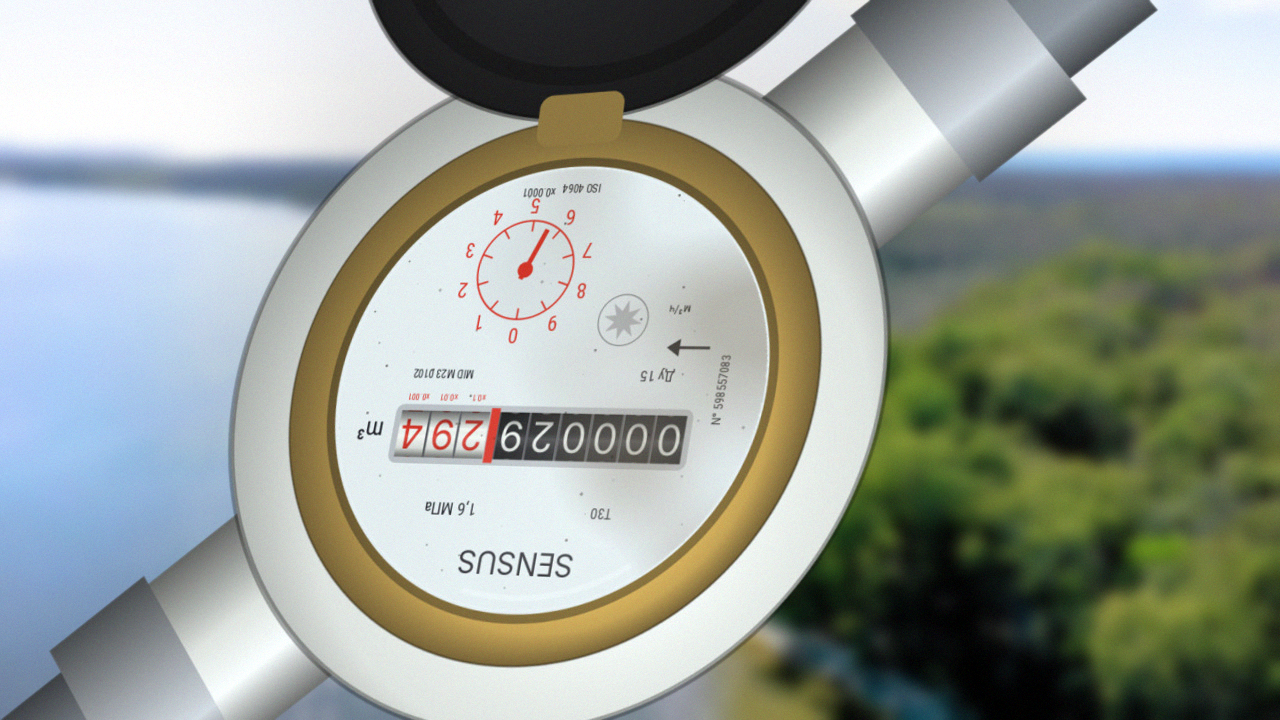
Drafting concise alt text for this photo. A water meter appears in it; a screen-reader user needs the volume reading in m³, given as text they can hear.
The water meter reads 29.2945 m³
